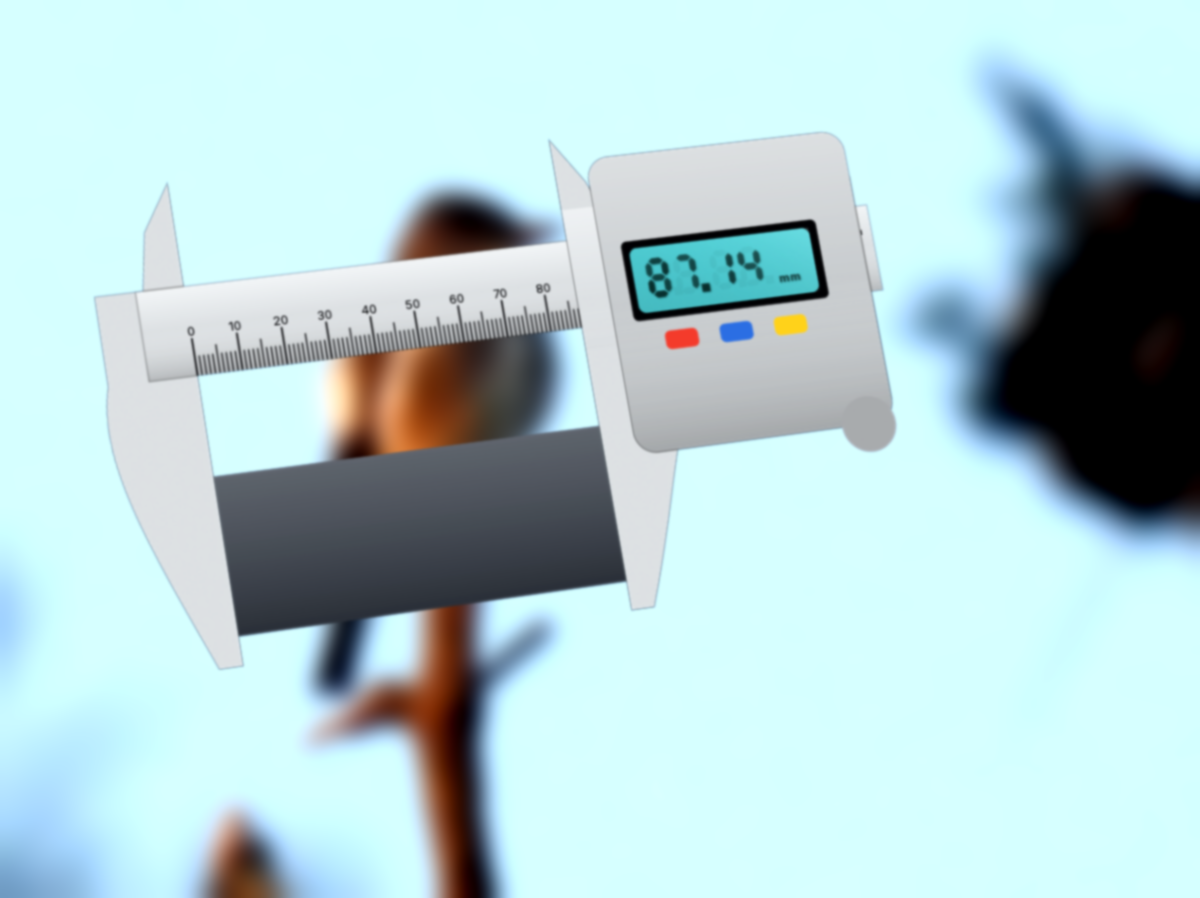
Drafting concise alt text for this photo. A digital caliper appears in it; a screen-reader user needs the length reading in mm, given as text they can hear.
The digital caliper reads 87.14 mm
